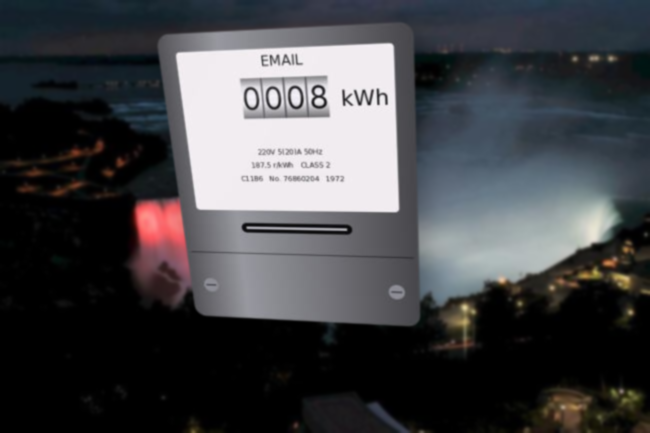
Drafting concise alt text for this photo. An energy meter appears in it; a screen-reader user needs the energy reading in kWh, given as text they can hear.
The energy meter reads 8 kWh
